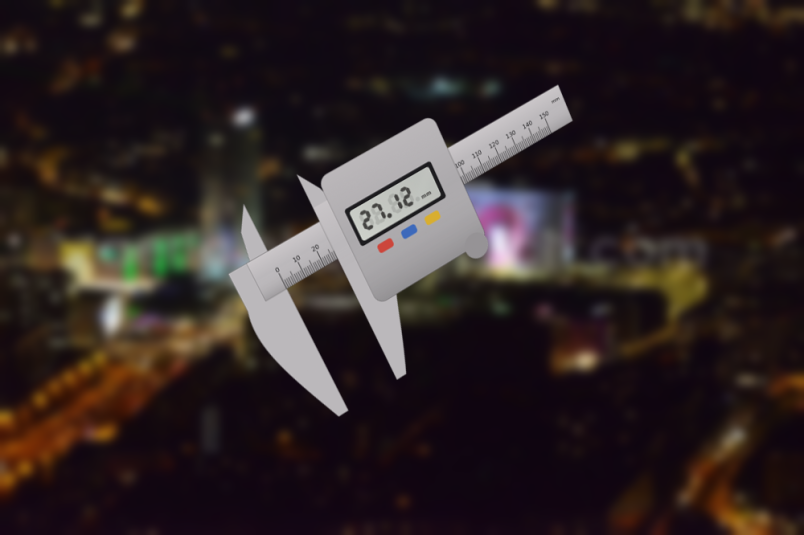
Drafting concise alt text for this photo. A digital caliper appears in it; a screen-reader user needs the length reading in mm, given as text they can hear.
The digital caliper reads 27.12 mm
